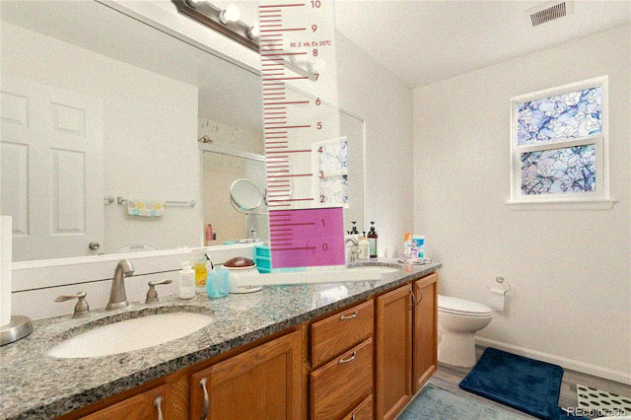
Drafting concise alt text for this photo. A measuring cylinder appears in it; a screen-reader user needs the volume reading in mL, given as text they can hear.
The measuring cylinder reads 1.6 mL
